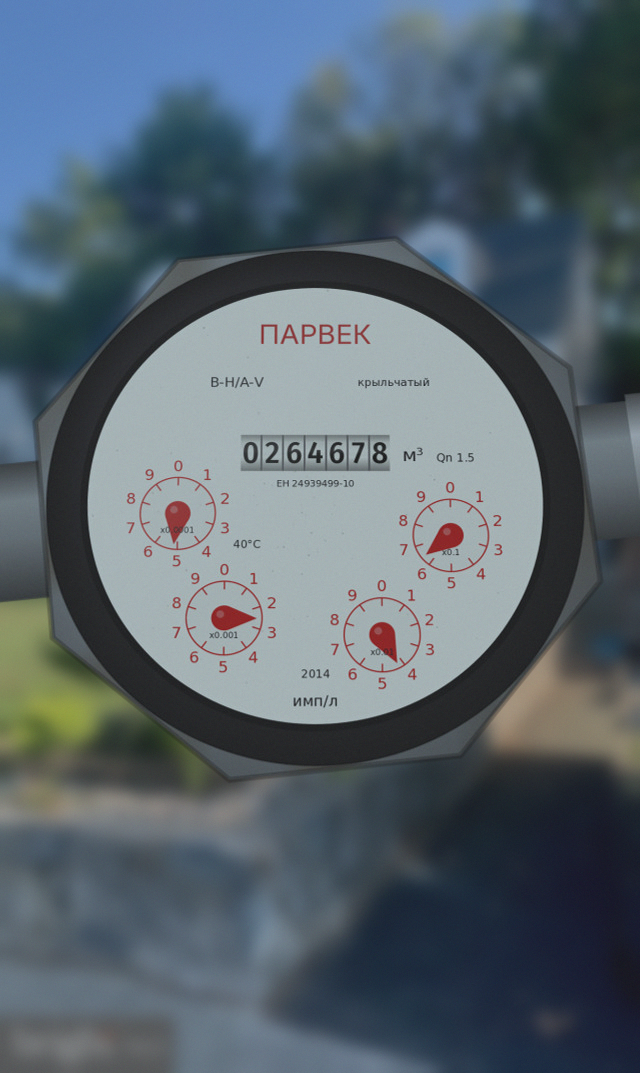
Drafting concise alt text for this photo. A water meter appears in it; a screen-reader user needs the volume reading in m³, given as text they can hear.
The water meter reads 264678.6425 m³
